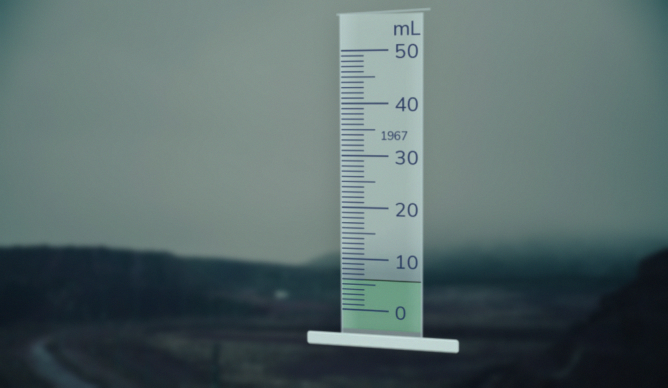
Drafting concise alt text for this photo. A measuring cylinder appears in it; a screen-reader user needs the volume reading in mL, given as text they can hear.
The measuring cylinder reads 6 mL
